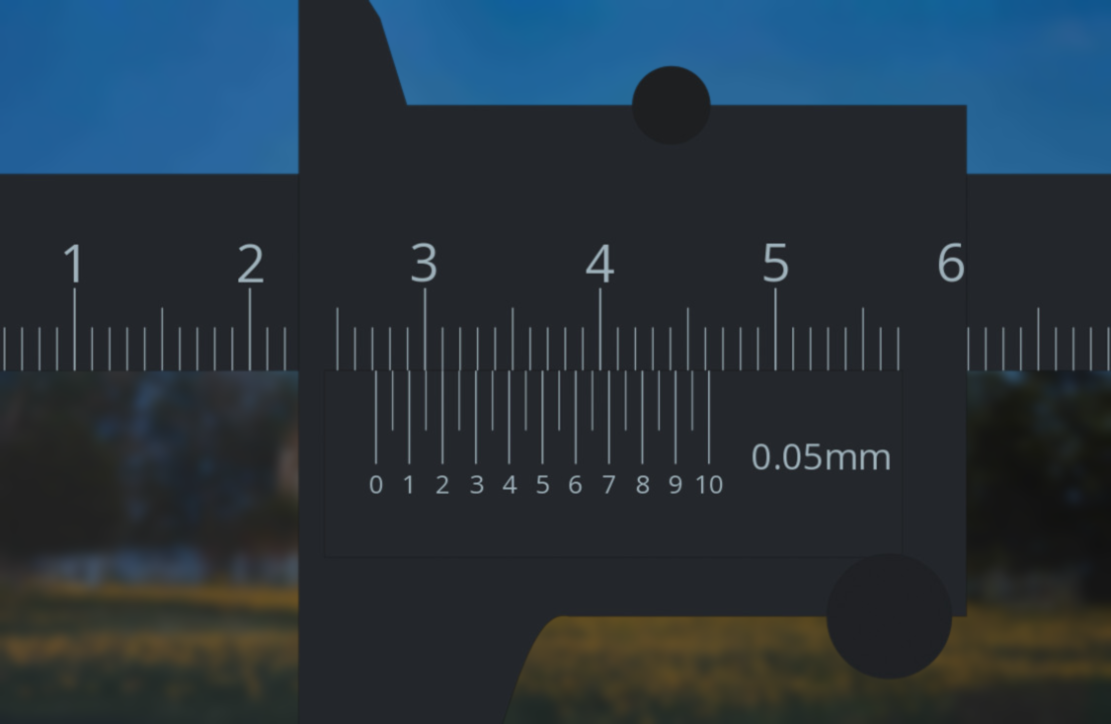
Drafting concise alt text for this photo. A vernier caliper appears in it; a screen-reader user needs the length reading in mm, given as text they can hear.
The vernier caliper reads 27.2 mm
